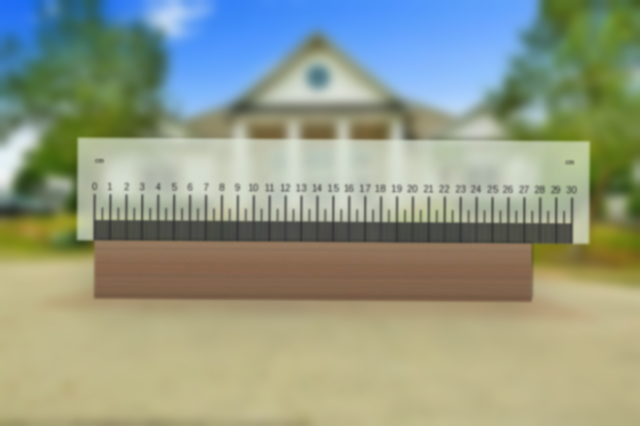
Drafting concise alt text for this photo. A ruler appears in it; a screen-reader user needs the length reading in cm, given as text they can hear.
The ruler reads 27.5 cm
